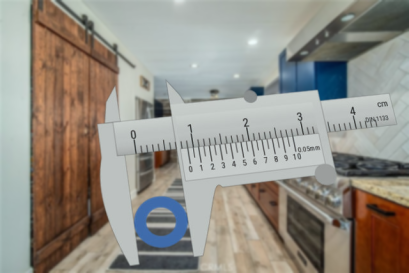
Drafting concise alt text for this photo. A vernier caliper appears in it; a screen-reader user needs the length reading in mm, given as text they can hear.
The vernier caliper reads 9.0 mm
